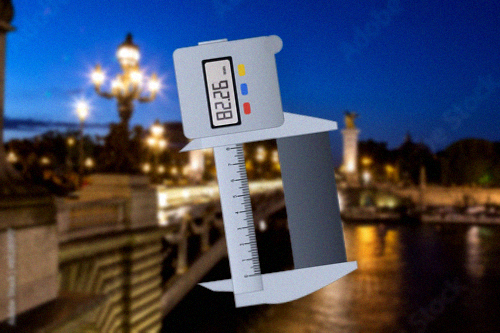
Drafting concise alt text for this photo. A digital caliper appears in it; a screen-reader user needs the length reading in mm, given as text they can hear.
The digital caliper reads 82.26 mm
